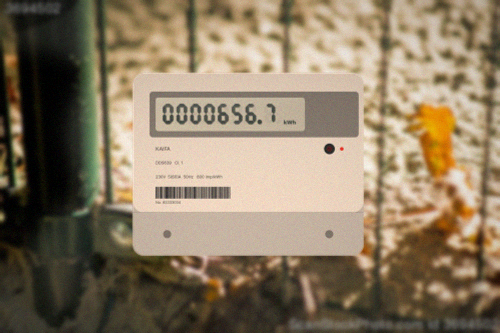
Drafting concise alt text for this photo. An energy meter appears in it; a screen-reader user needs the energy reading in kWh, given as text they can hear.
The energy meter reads 656.7 kWh
